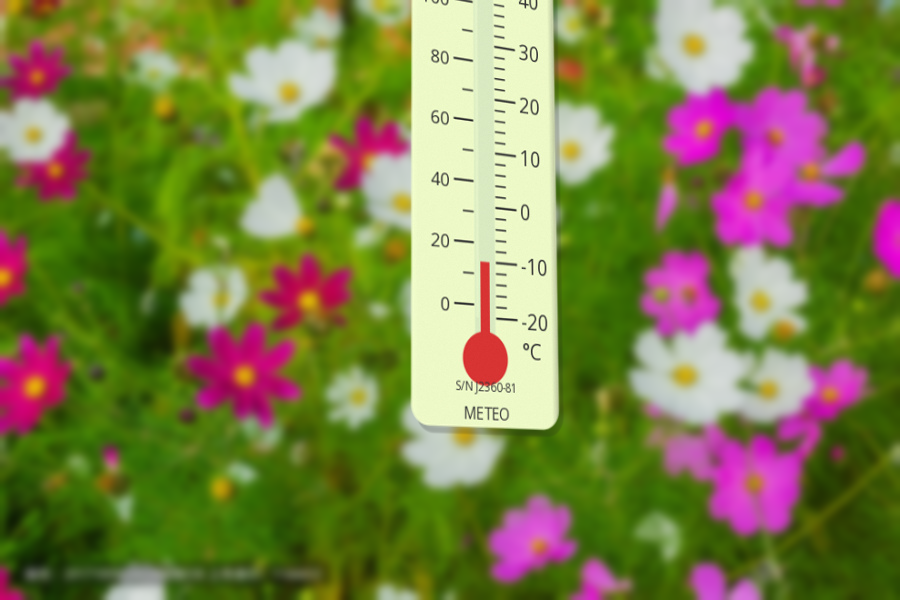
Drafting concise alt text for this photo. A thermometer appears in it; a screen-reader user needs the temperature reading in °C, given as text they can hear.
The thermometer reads -10 °C
